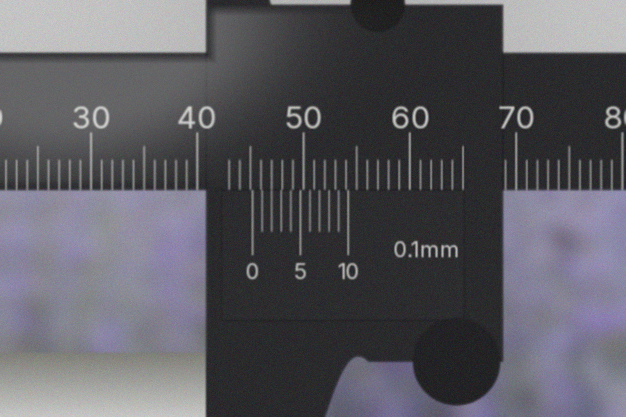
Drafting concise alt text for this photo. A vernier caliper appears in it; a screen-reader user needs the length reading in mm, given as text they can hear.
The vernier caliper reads 45.2 mm
